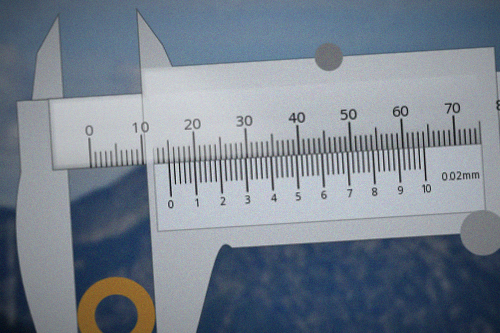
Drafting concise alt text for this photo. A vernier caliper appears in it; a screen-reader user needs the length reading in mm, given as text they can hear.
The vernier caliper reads 15.0 mm
